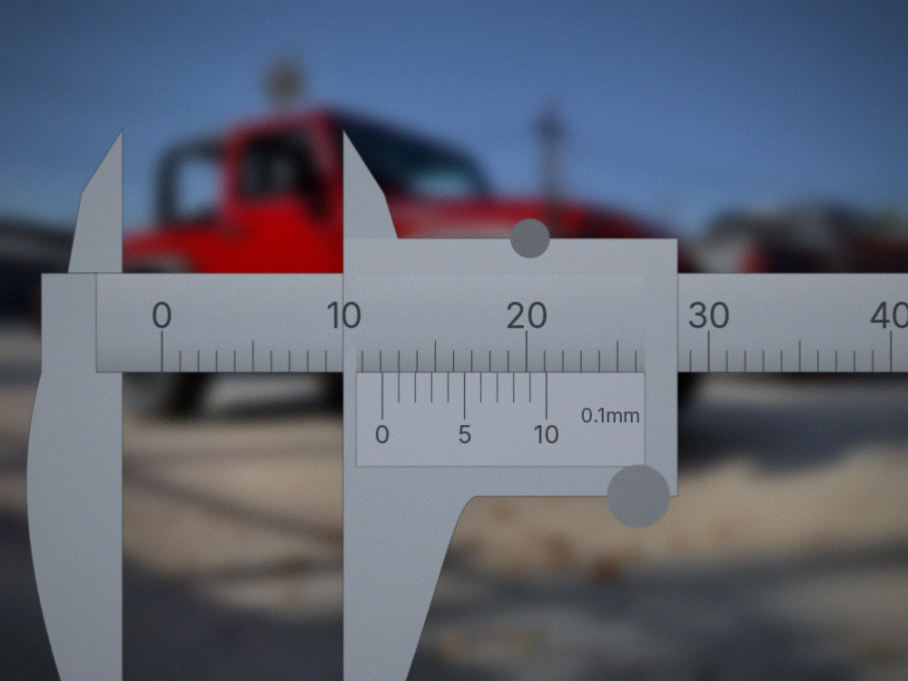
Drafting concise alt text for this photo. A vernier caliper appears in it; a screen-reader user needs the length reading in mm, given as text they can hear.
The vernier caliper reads 12.1 mm
